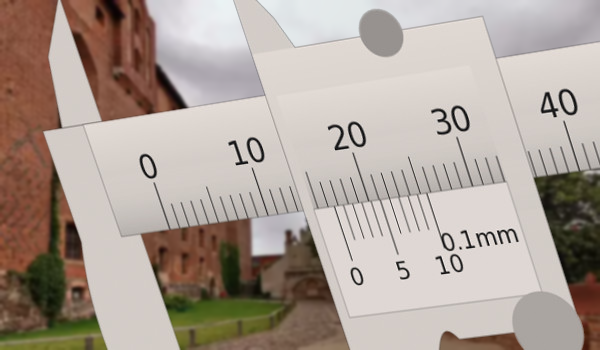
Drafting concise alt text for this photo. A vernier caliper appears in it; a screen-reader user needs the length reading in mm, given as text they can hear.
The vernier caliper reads 16.6 mm
